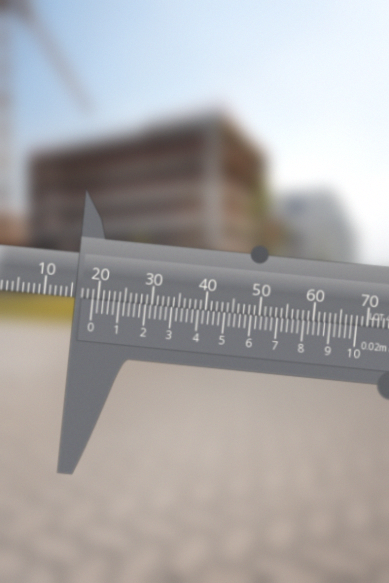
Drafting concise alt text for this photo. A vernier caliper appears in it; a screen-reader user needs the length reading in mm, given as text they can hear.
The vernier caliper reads 19.0 mm
